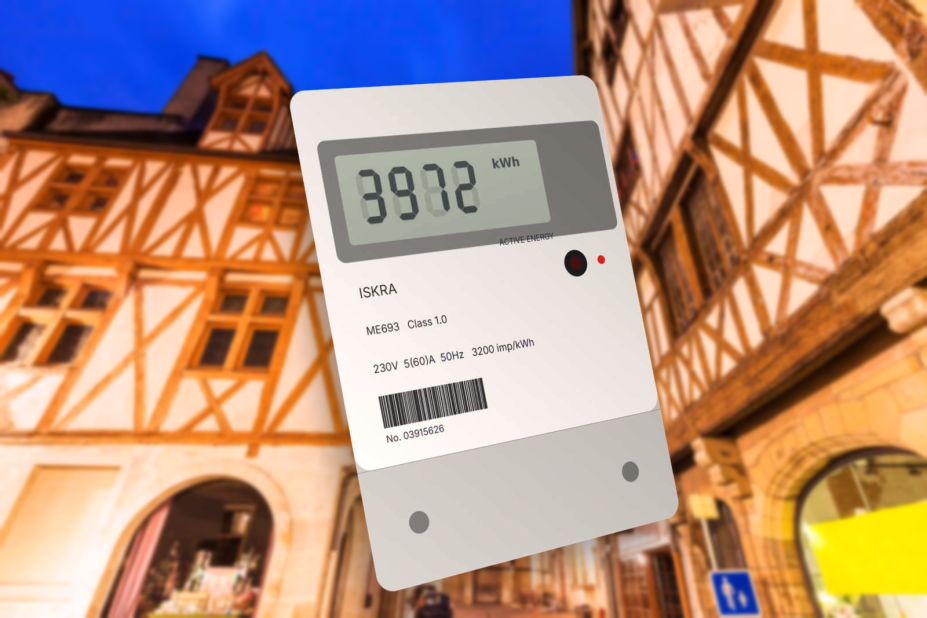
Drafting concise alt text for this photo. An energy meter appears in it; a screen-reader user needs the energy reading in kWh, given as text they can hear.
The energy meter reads 3972 kWh
